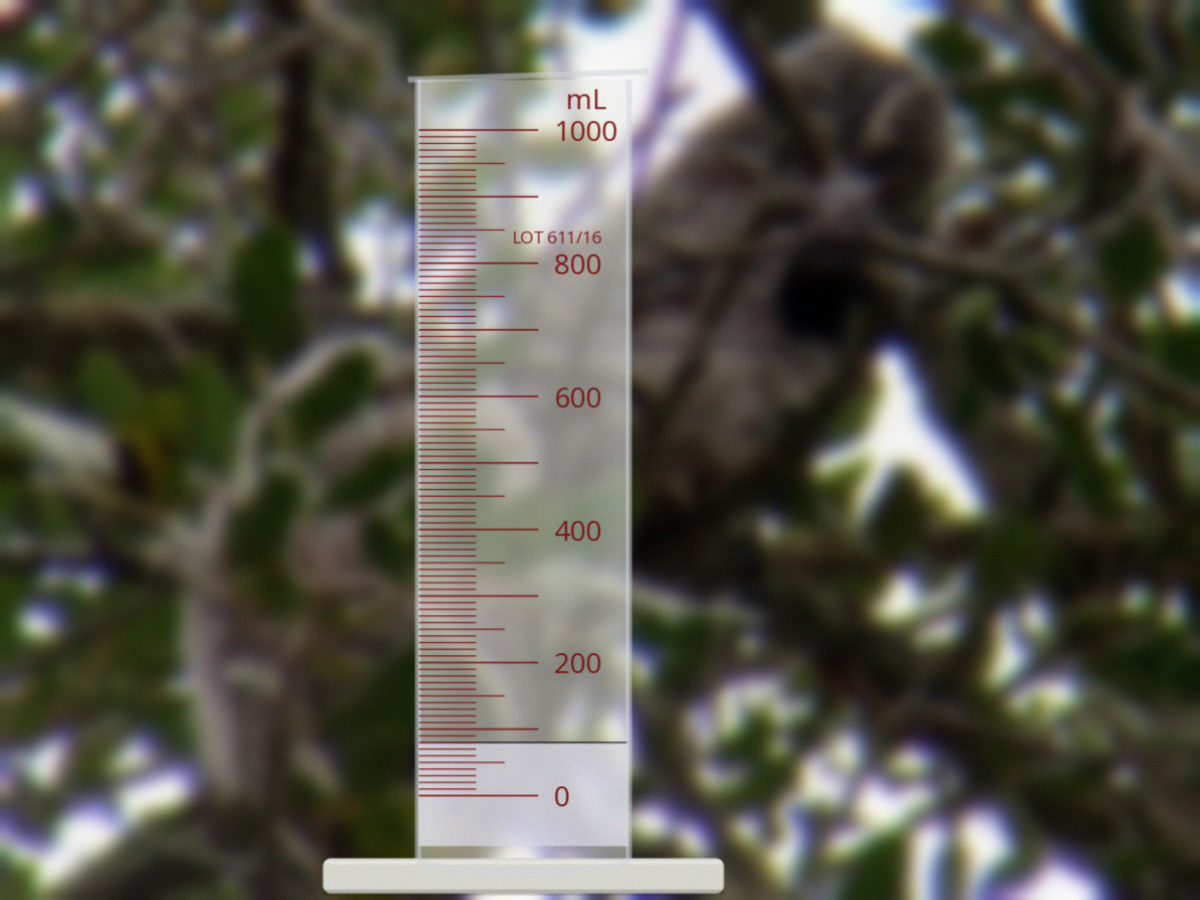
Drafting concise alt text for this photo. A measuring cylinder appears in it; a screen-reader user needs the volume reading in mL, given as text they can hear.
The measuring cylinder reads 80 mL
